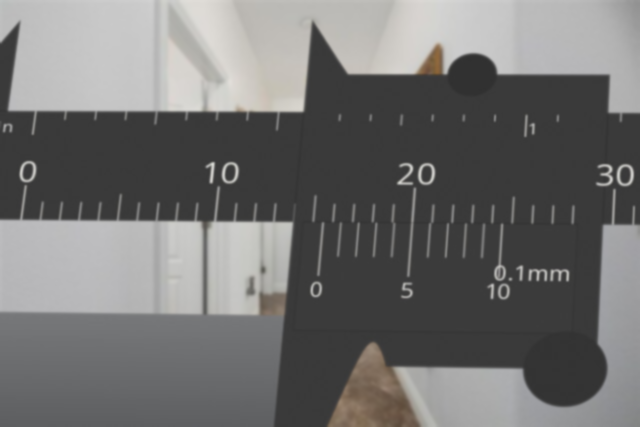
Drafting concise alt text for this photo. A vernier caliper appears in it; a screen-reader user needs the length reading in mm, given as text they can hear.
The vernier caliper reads 15.5 mm
